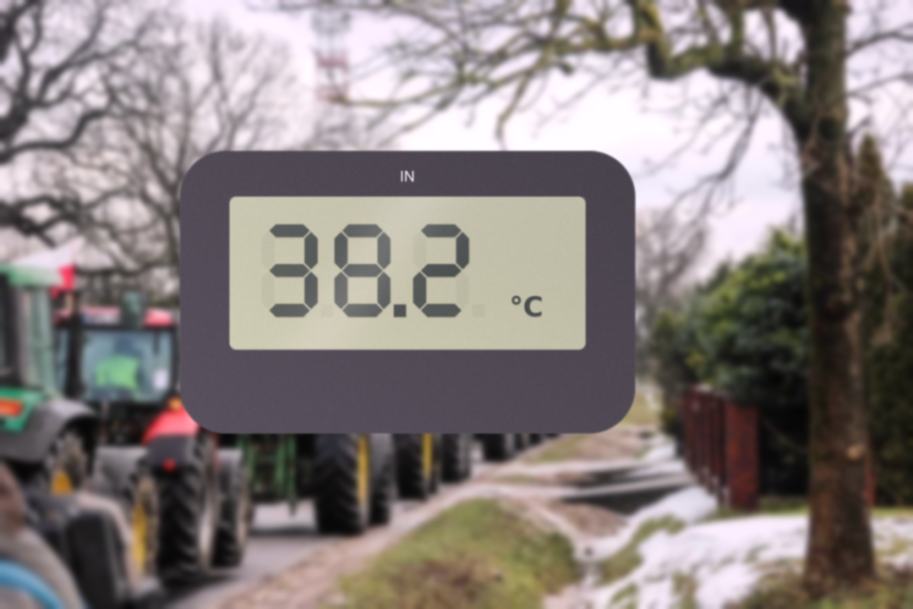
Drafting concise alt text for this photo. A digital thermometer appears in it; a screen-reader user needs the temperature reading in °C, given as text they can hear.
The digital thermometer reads 38.2 °C
